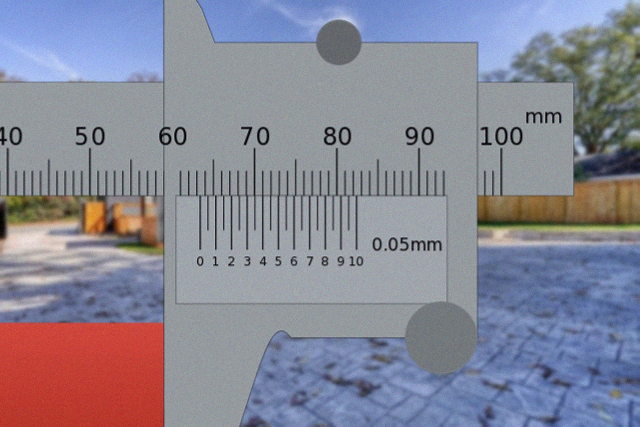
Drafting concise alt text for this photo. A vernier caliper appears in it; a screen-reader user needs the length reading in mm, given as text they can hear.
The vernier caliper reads 63.4 mm
